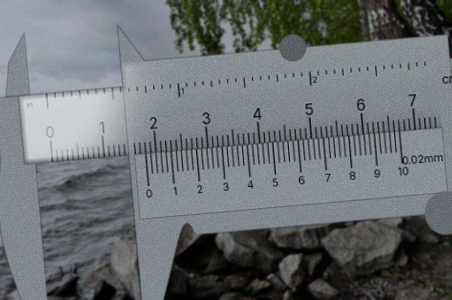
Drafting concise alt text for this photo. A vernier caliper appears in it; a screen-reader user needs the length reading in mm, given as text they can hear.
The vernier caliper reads 18.0 mm
